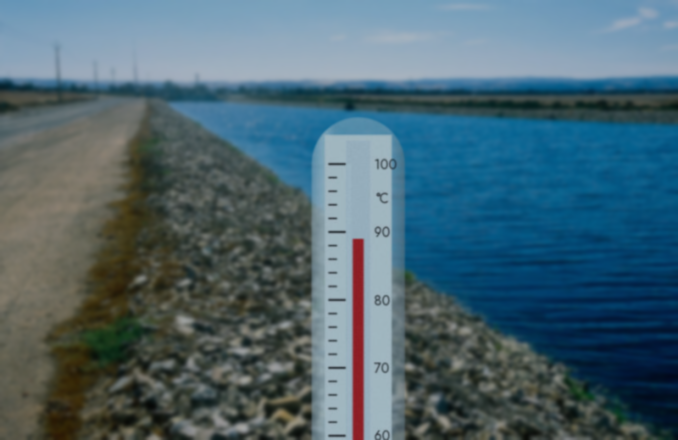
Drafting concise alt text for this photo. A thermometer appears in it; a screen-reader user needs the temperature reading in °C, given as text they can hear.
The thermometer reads 89 °C
